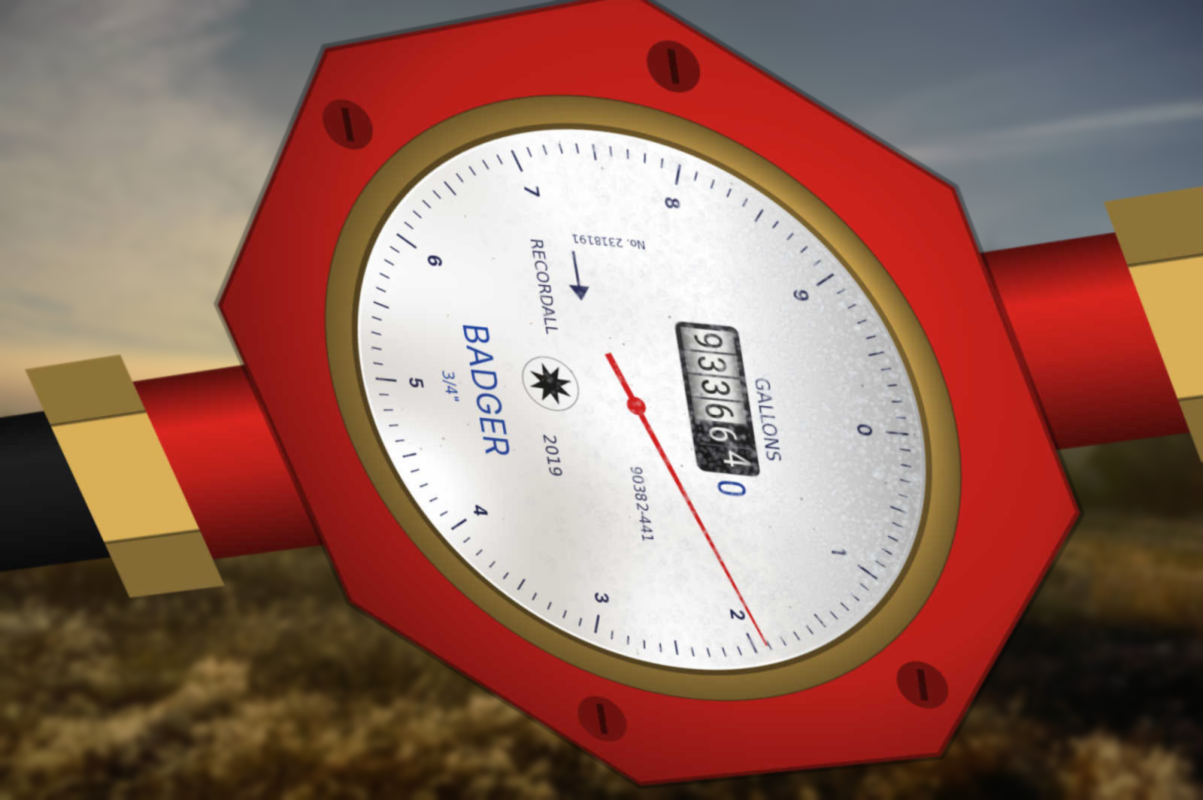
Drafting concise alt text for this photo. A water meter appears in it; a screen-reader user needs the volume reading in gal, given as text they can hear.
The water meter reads 9336641.9 gal
